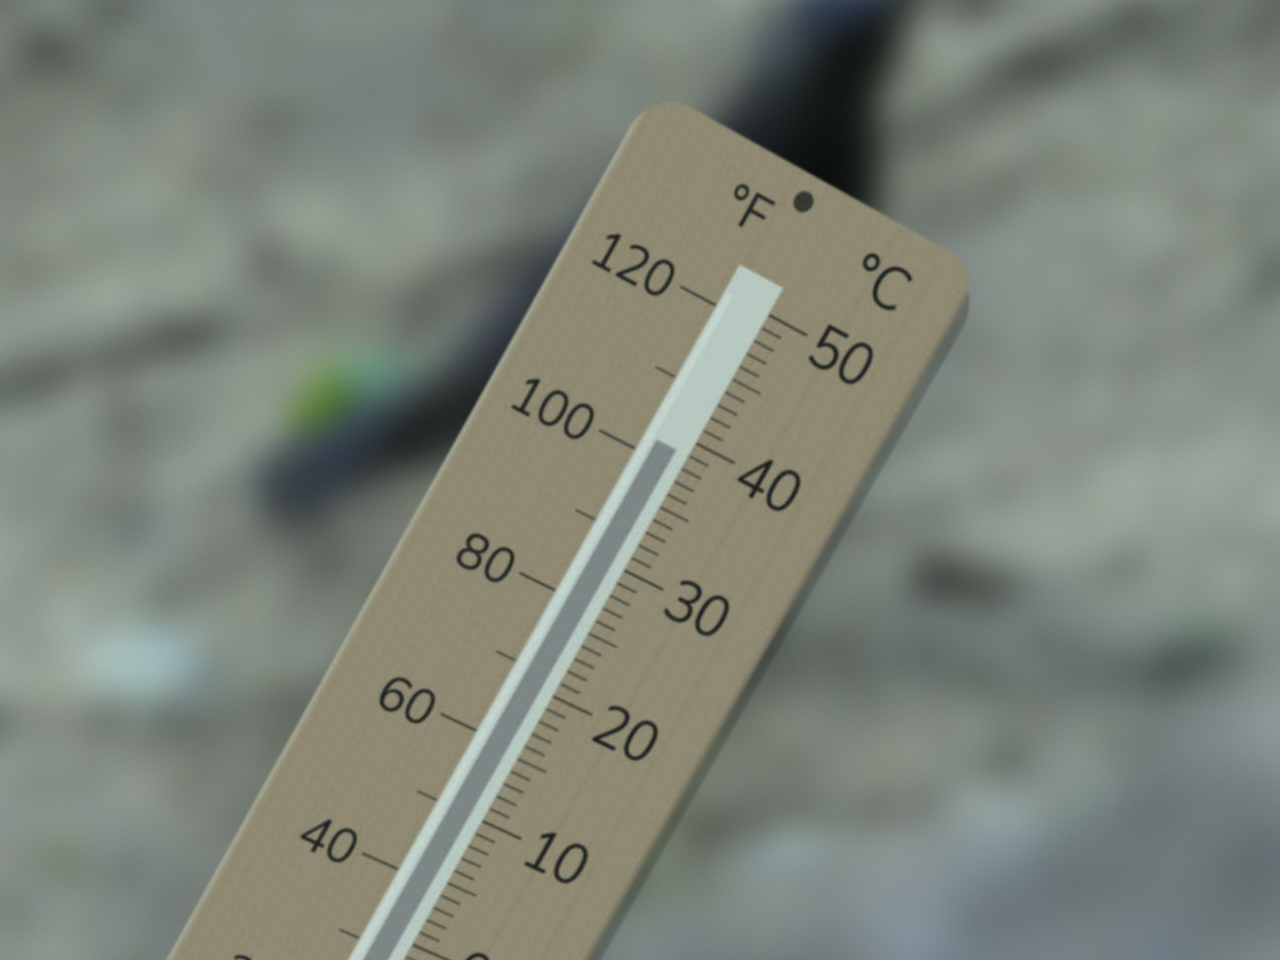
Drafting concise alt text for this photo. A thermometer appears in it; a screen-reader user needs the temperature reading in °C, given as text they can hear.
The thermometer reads 39 °C
